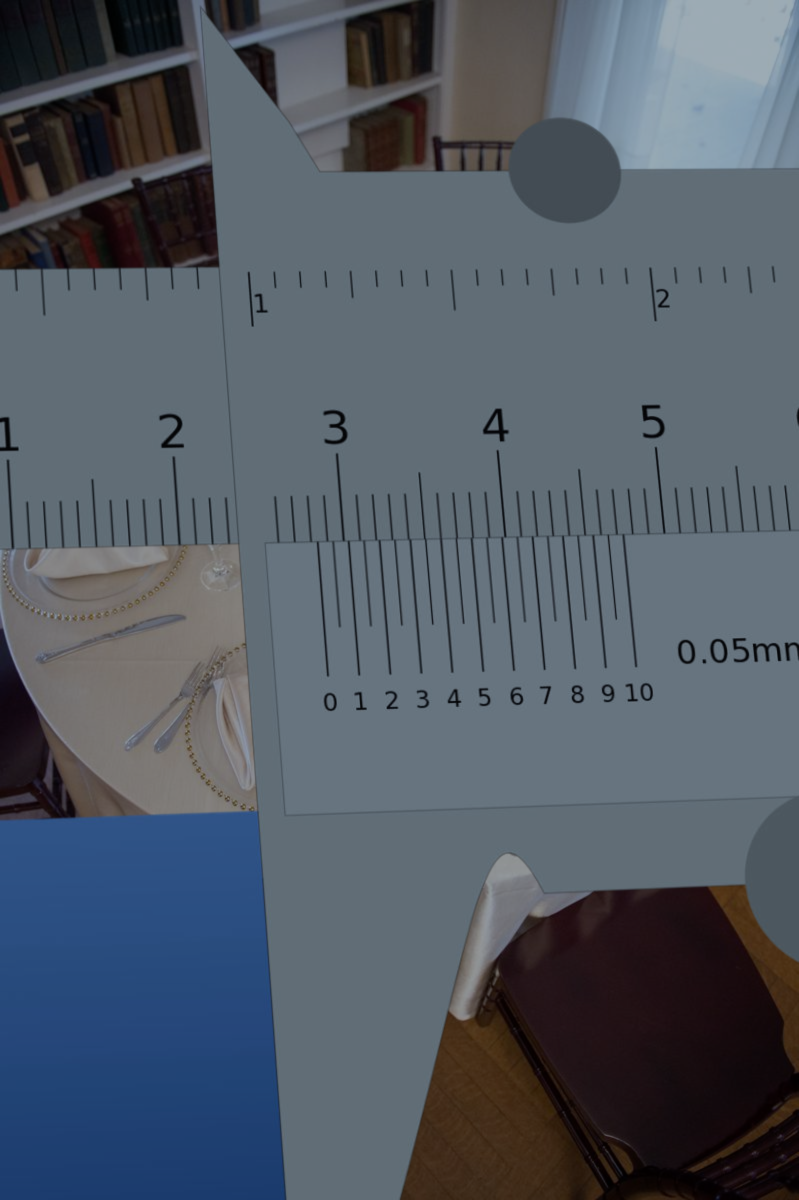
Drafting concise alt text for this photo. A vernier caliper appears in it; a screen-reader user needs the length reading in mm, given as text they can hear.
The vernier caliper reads 28.4 mm
